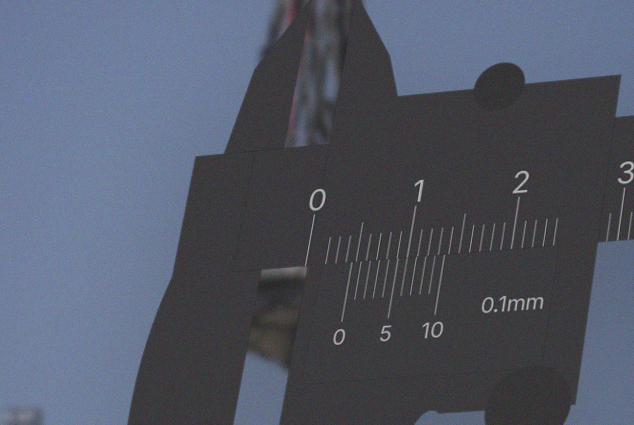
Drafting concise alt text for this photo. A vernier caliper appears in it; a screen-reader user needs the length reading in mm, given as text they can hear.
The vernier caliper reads 4.6 mm
